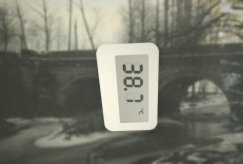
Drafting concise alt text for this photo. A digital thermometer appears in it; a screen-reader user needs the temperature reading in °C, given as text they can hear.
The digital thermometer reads 38.7 °C
